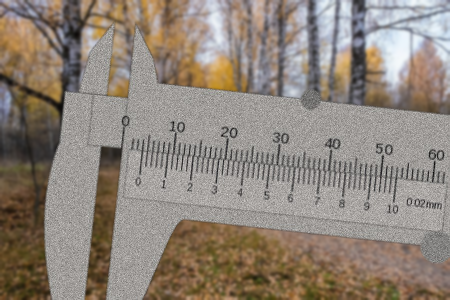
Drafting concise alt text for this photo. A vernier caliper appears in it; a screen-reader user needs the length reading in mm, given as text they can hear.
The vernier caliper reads 4.0 mm
